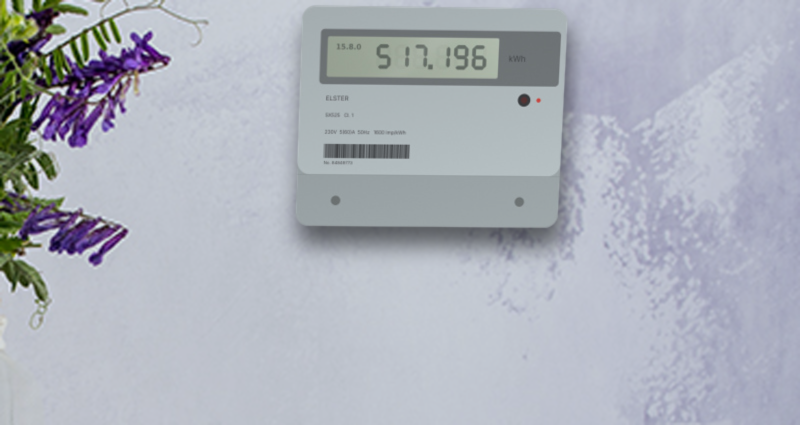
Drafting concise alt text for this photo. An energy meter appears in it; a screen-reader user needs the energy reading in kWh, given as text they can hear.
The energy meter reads 517.196 kWh
